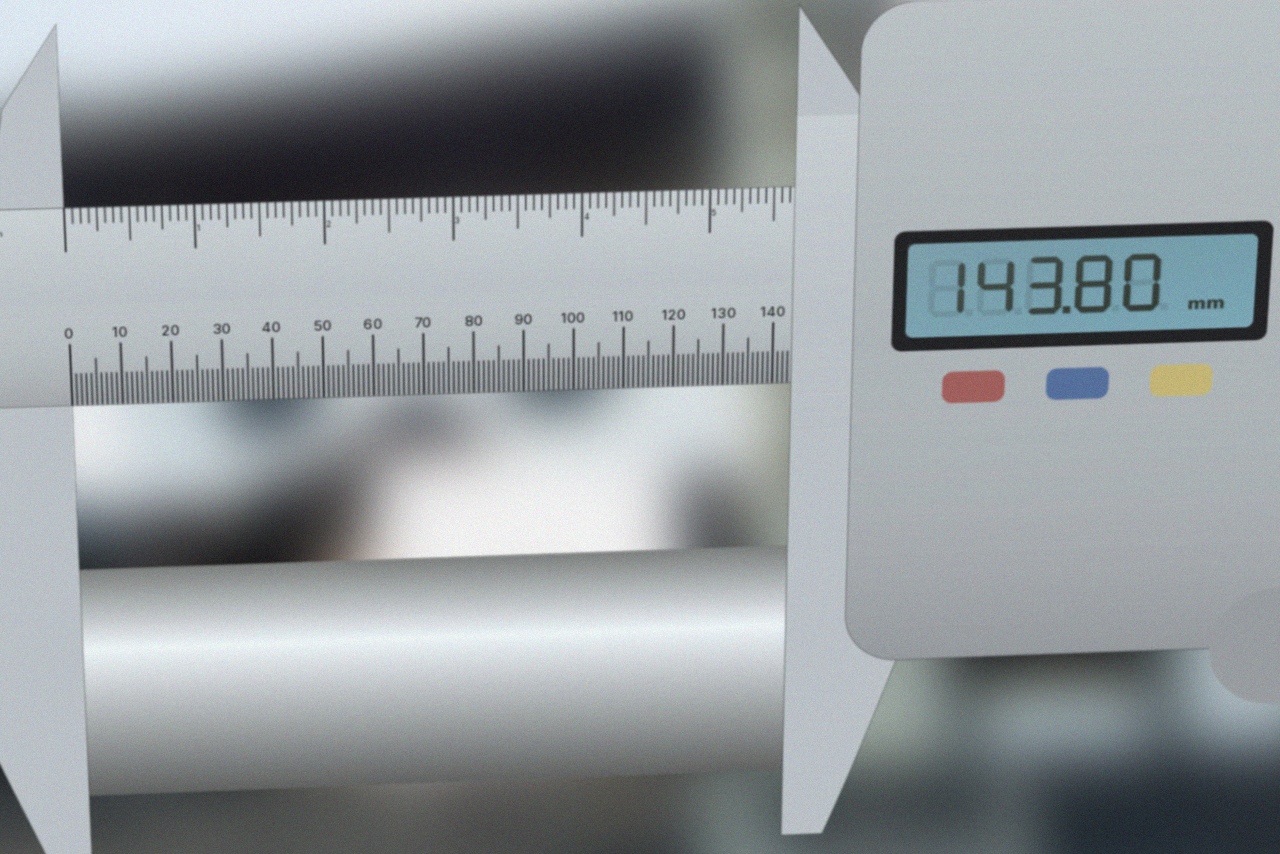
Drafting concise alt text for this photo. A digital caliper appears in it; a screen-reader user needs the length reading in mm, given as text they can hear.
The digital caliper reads 143.80 mm
